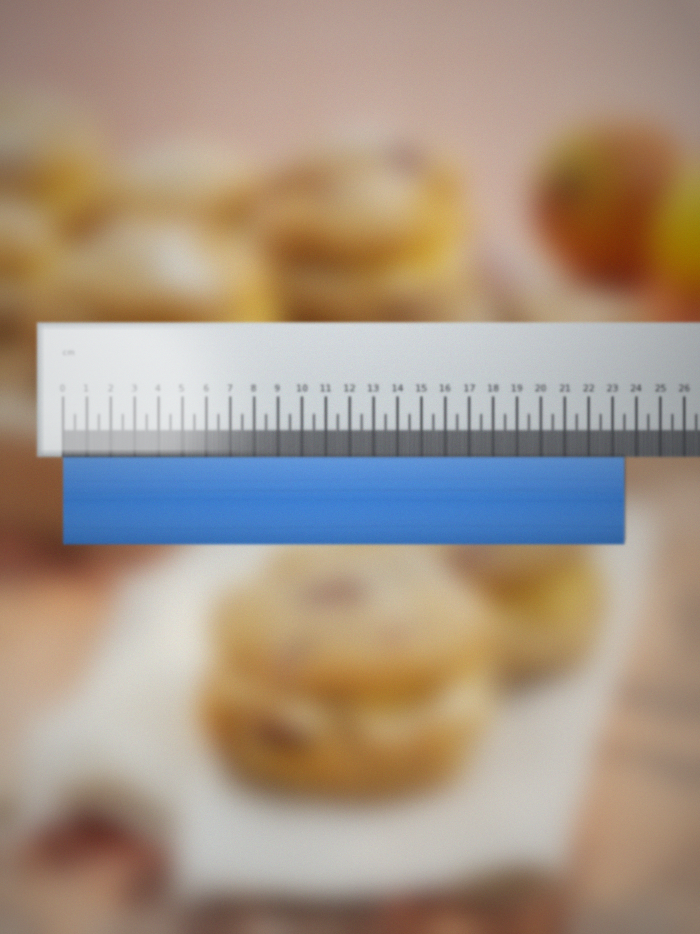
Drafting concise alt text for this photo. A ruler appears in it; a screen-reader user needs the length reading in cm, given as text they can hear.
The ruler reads 23.5 cm
